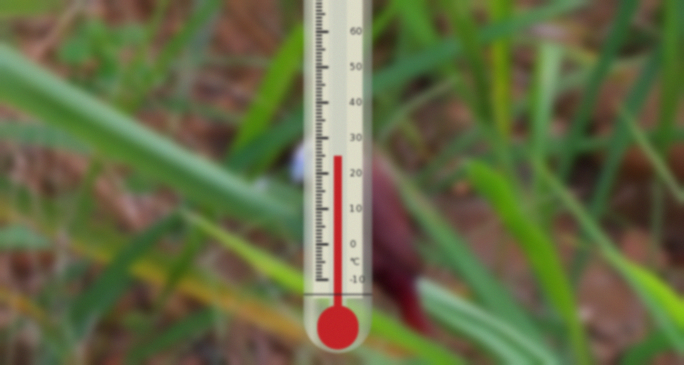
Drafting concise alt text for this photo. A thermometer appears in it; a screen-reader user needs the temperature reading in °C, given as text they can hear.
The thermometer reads 25 °C
